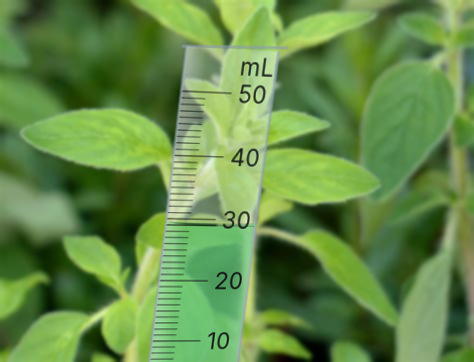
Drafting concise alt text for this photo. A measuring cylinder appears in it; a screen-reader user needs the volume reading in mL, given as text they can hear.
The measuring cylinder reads 29 mL
